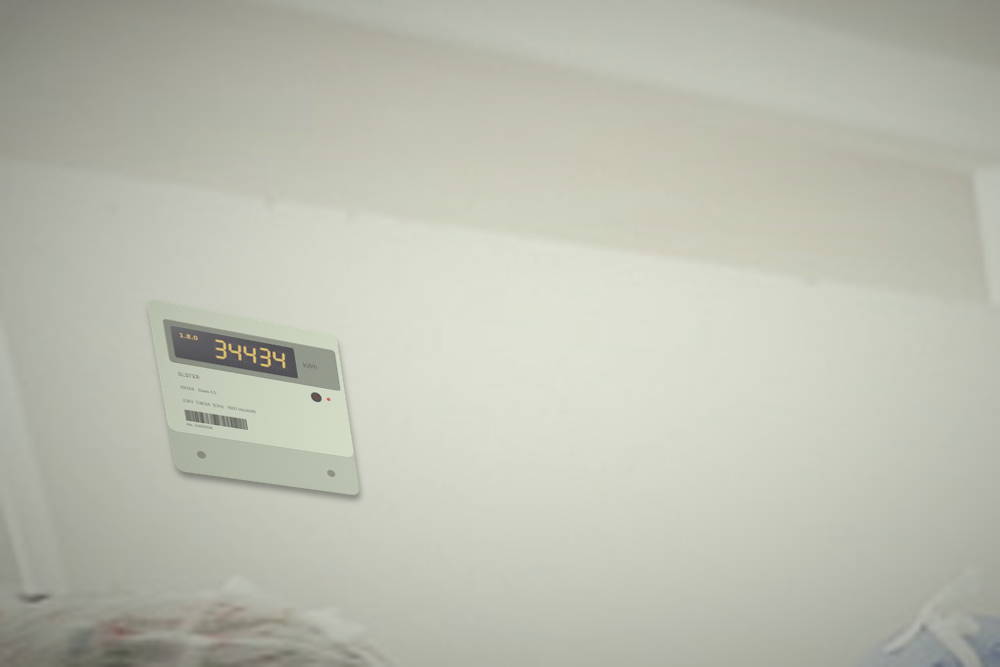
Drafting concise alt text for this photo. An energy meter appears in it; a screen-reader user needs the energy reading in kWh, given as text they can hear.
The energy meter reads 34434 kWh
